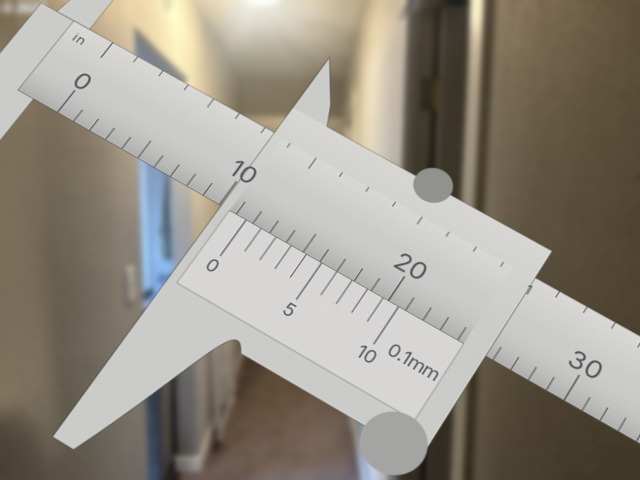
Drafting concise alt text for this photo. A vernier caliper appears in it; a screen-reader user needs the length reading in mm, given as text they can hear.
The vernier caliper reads 11.6 mm
